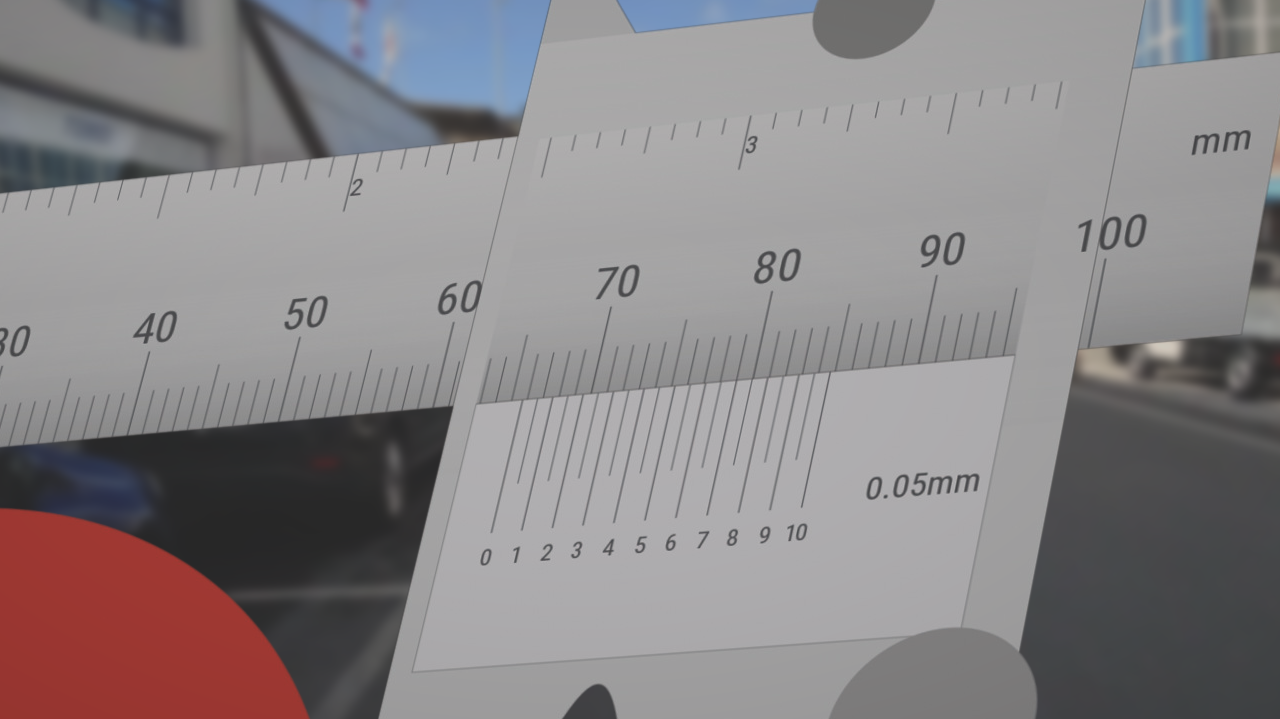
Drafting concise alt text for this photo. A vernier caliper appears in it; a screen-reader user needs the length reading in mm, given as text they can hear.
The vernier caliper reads 65.7 mm
